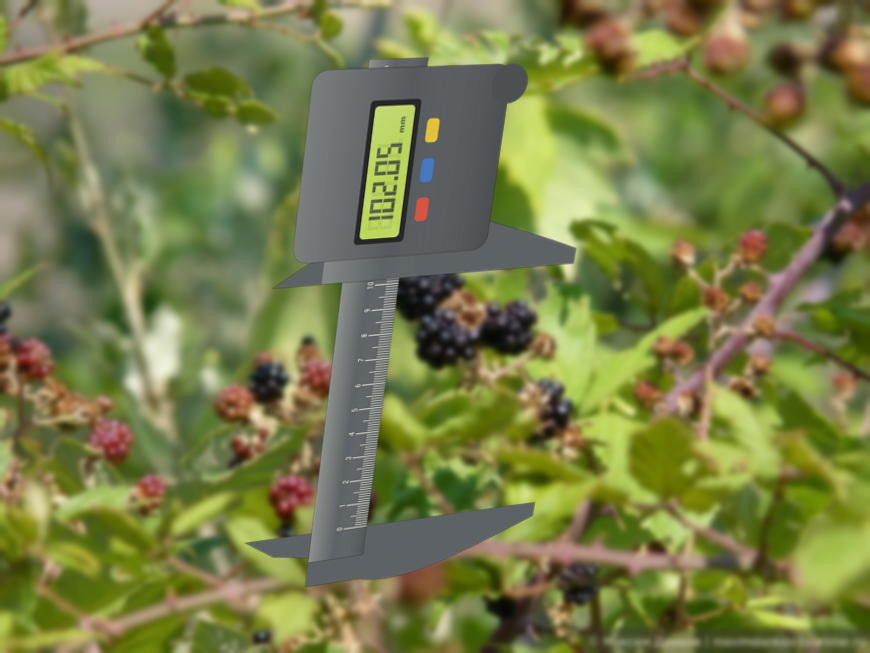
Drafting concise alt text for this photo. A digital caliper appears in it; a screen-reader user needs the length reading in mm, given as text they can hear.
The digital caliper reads 102.05 mm
